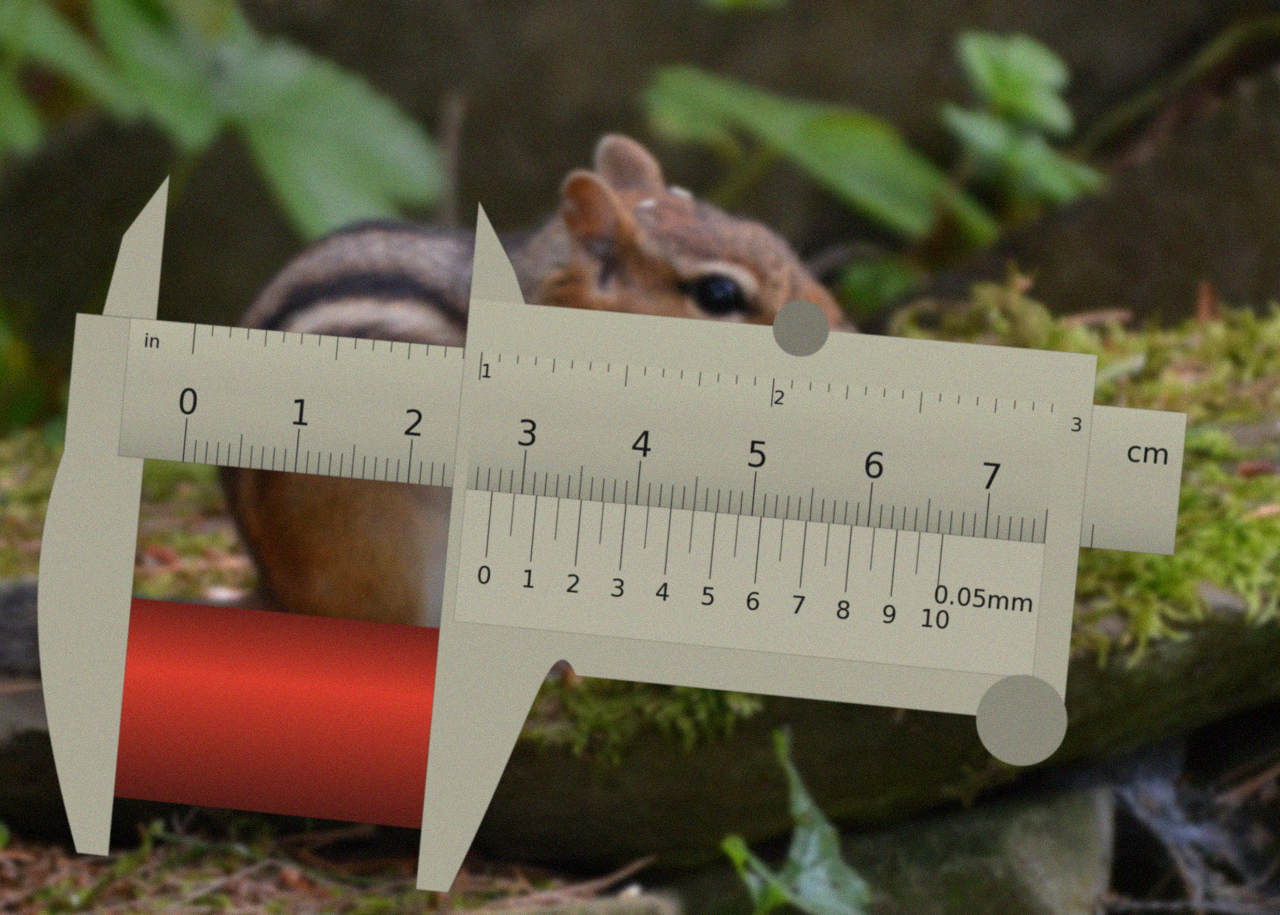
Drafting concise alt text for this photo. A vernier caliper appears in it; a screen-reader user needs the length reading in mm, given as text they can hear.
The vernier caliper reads 27.4 mm
